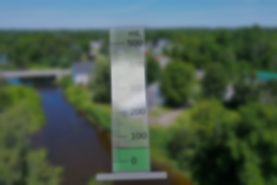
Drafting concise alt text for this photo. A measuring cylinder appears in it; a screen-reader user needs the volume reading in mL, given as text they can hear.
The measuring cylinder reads 50 mL
